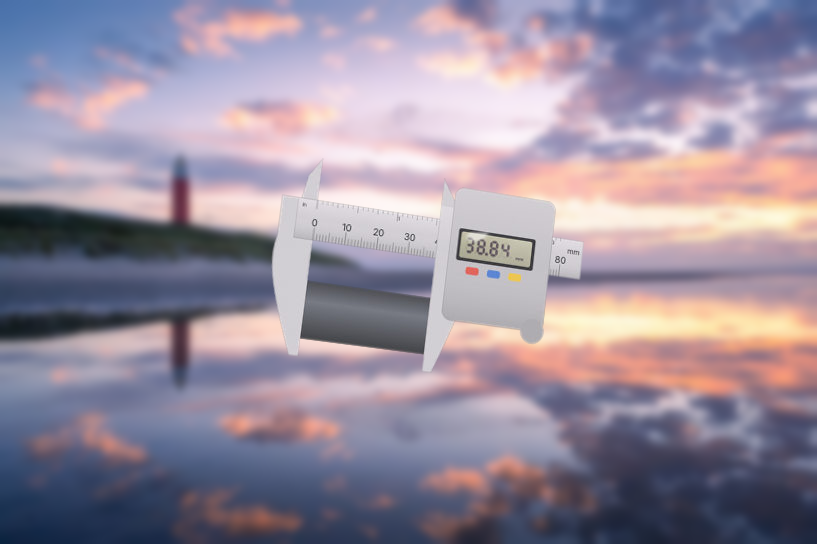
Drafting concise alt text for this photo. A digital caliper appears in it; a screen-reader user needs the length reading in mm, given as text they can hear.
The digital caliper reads 38.84 mm
